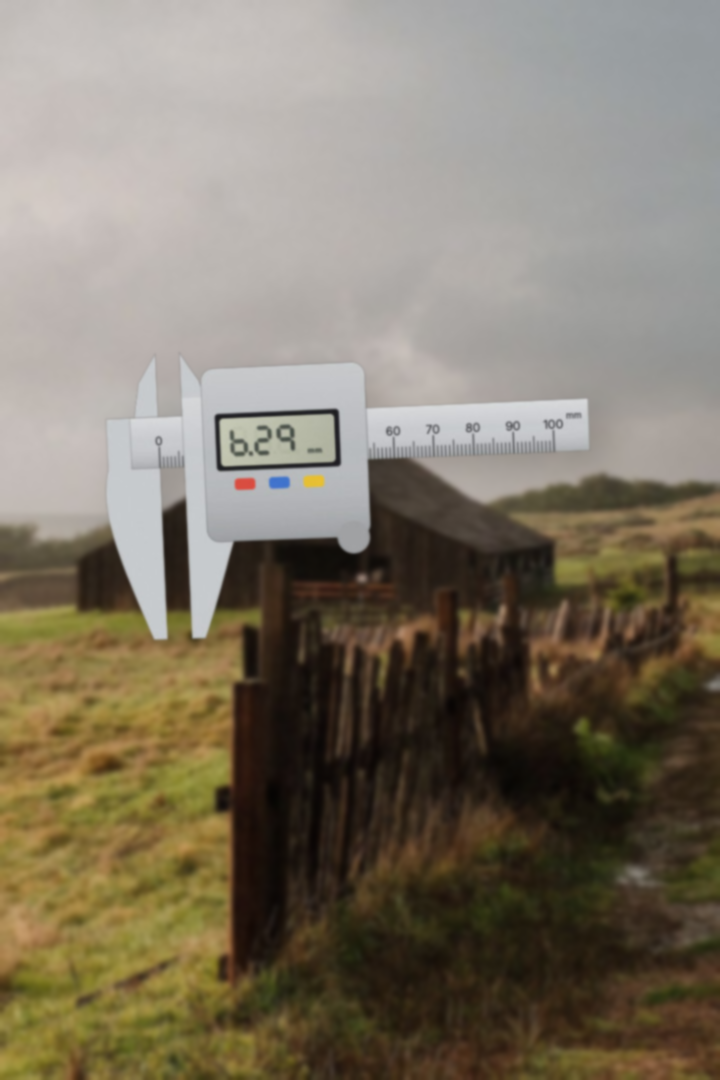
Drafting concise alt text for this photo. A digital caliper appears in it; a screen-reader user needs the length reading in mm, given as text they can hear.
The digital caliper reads 6.29 mm
